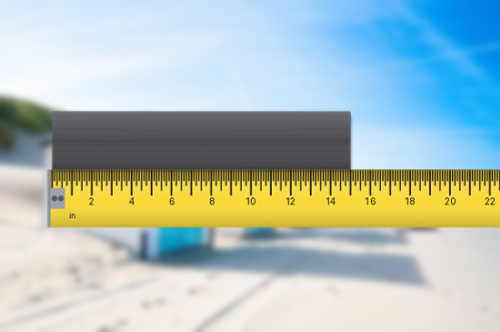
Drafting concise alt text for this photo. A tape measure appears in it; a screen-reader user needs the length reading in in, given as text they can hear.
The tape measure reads 15 in
